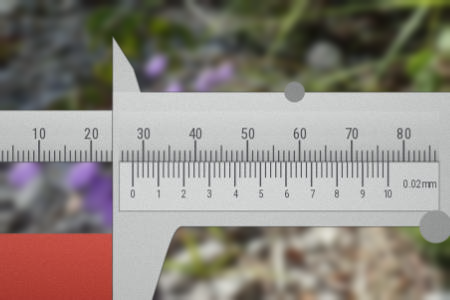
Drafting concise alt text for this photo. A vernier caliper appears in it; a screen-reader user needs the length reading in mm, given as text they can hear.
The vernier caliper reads 28.0 mm
